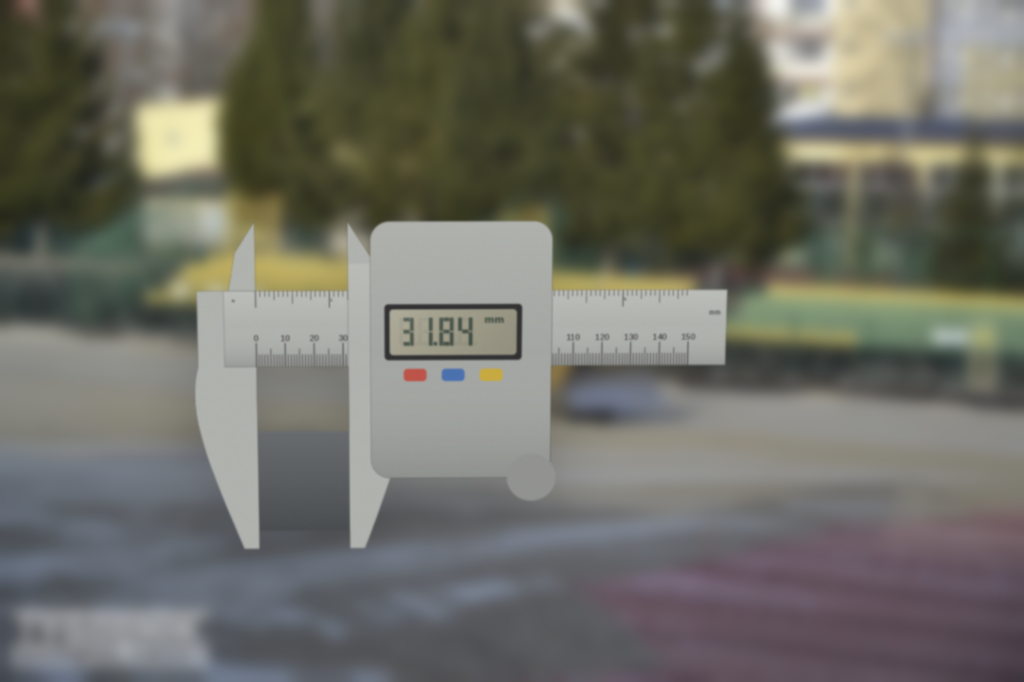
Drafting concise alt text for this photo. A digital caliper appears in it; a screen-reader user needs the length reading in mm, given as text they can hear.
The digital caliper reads 31.84 mm
